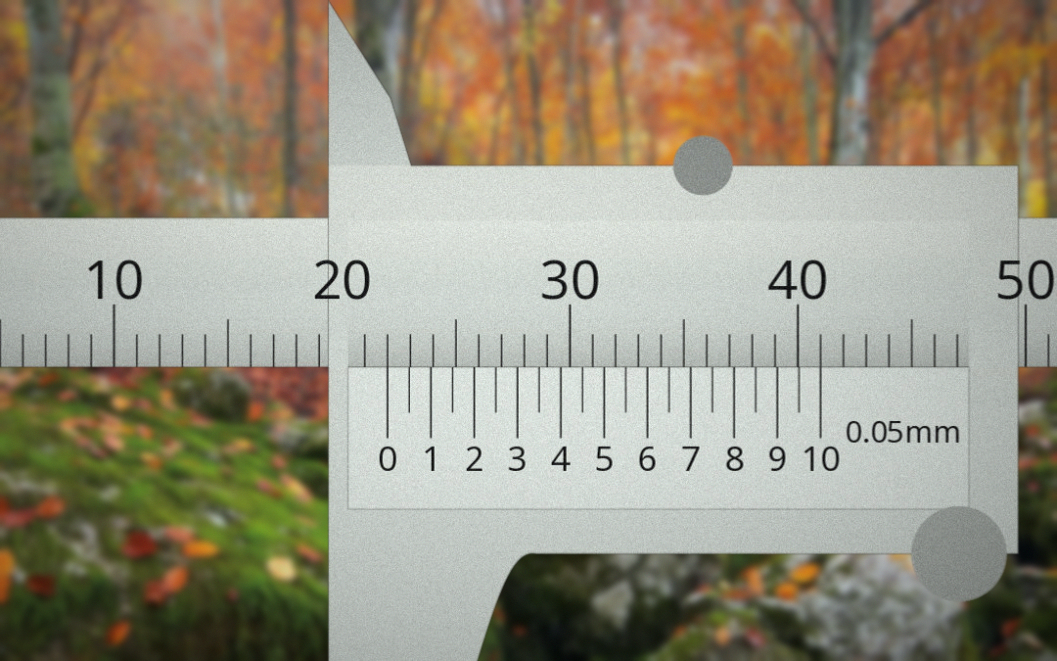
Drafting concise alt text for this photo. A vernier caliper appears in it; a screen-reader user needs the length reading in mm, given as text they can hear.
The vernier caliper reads 22.00 mm
